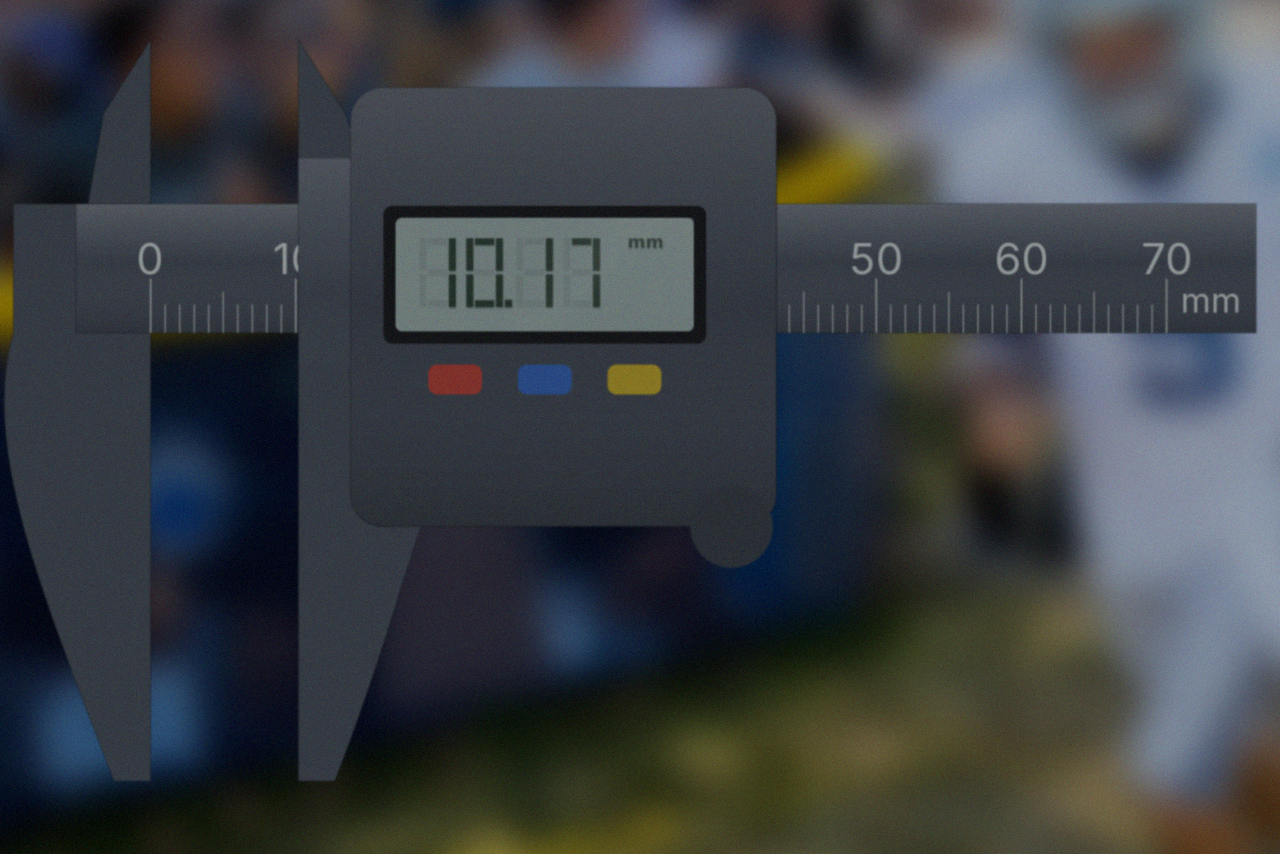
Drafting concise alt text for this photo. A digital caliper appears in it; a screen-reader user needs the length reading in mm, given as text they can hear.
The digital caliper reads 10.17 mm
